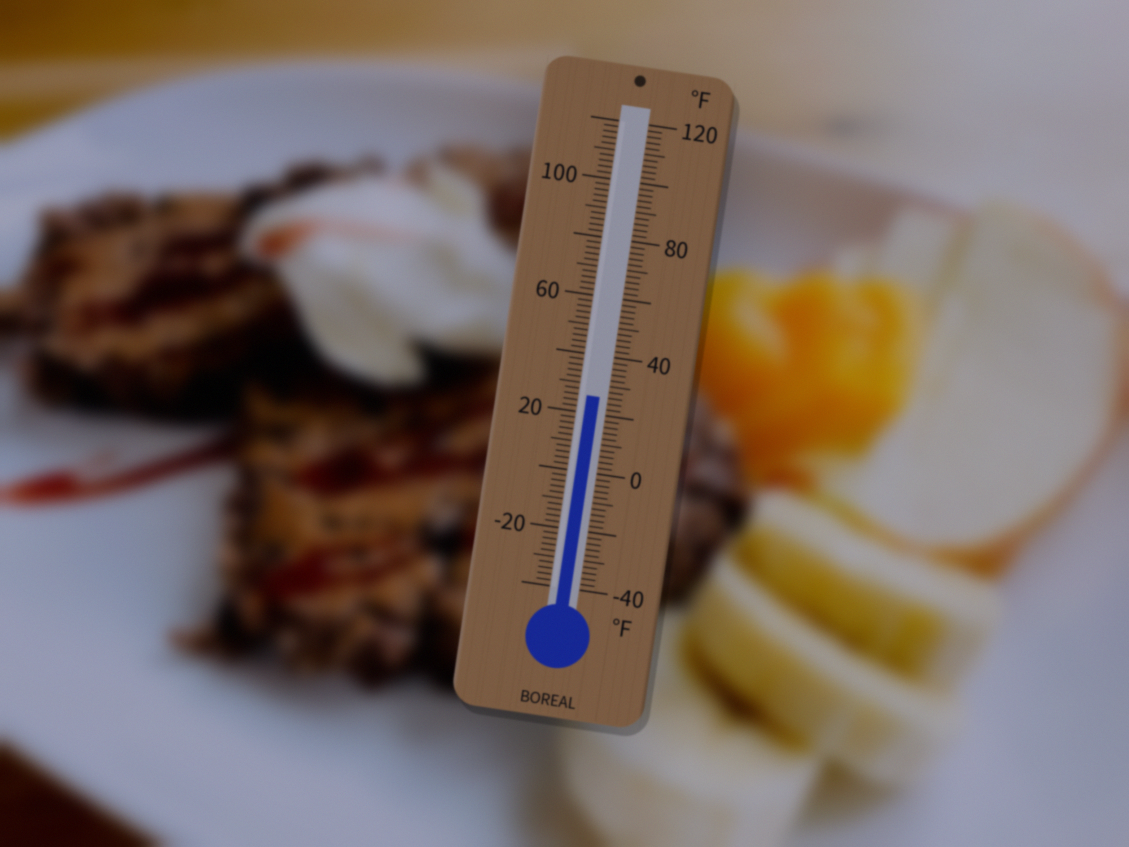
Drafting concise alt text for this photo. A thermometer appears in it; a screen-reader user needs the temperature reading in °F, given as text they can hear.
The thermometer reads 26 °F
